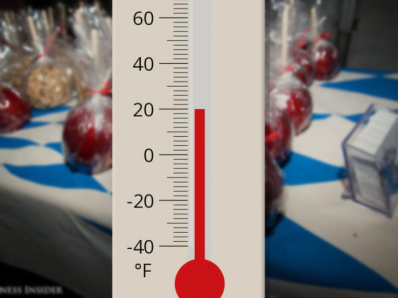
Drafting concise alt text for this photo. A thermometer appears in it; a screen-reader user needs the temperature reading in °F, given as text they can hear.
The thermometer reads 20 °F
